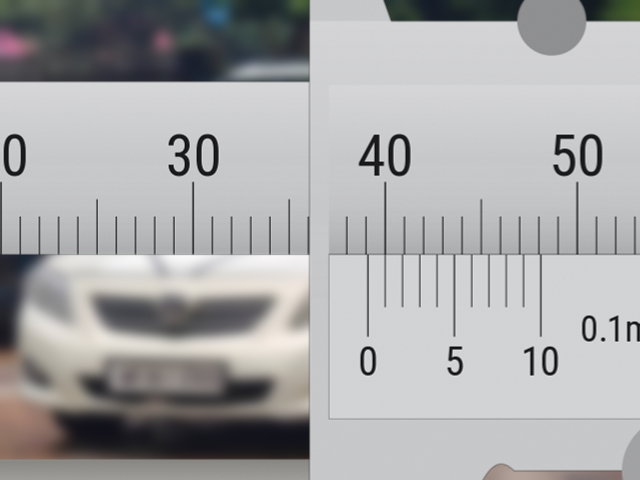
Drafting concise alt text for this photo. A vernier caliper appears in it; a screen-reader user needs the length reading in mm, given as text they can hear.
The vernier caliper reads 39.1 mm
